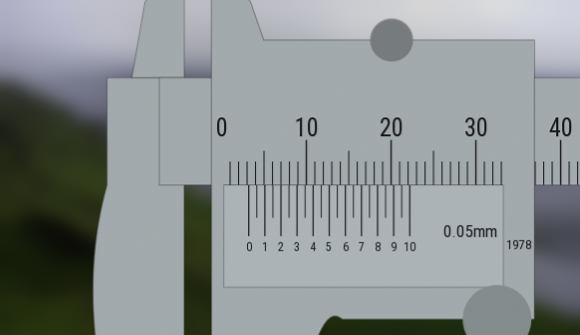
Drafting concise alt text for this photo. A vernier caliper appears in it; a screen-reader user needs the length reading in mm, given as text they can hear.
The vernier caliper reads 3.2 mm
